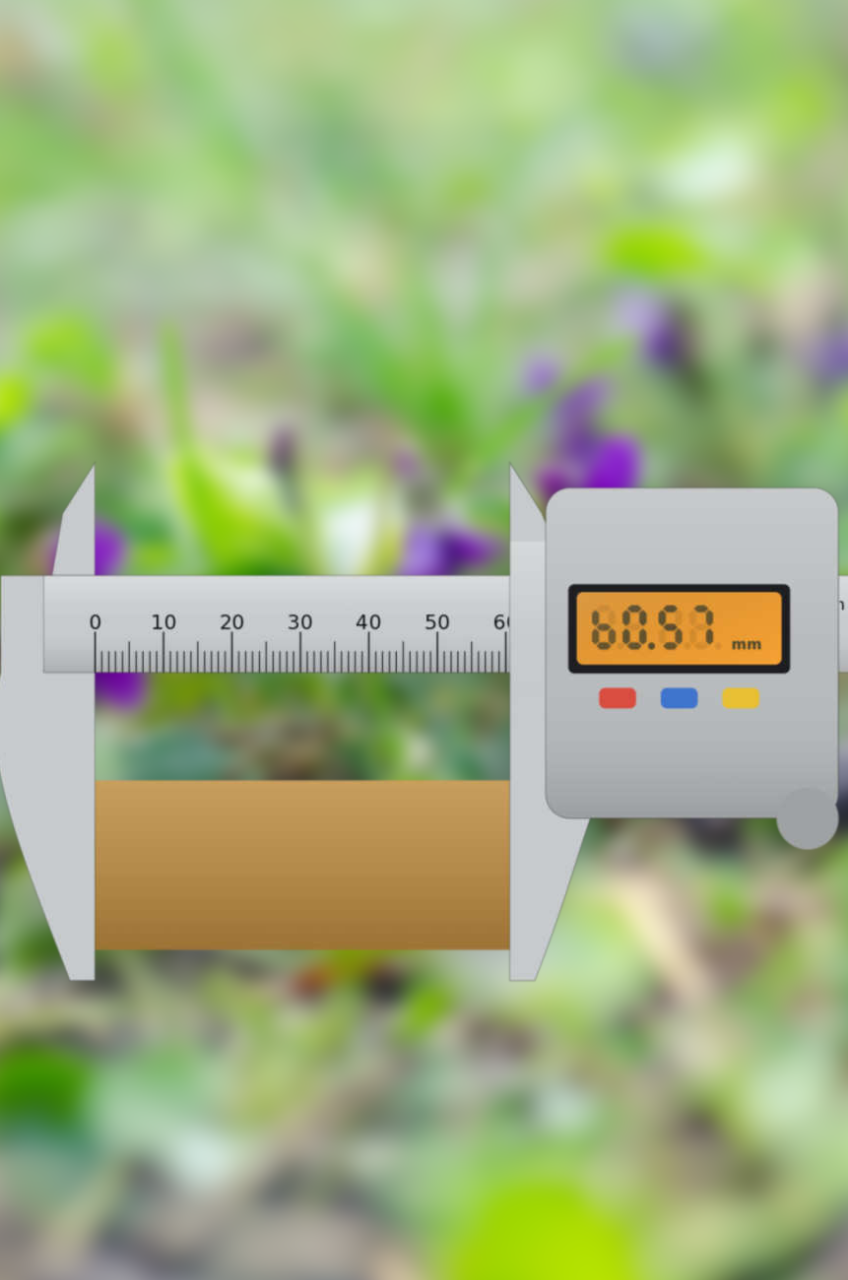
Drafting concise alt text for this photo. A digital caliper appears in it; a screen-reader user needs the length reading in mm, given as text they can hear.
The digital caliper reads 60.57 mm
